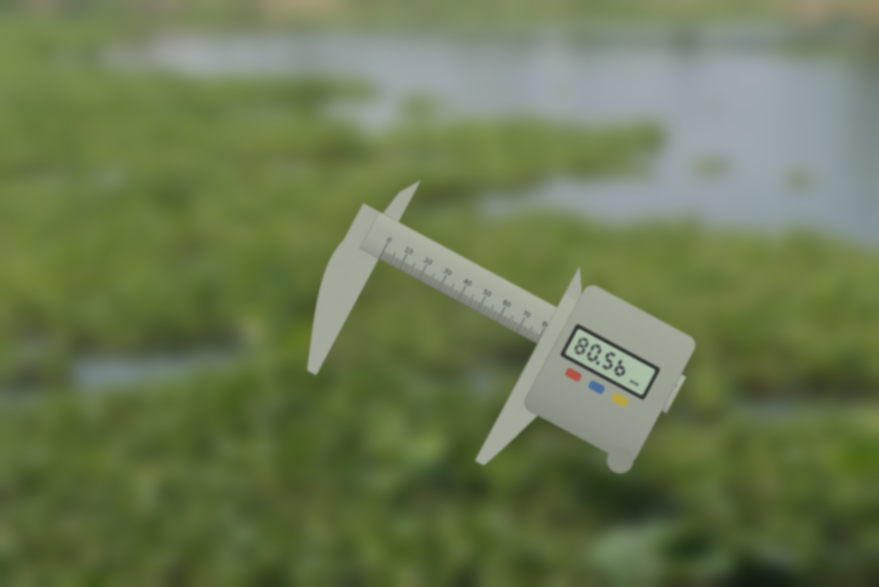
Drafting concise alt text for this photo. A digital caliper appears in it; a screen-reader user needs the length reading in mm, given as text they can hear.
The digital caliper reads 80.56 mm
